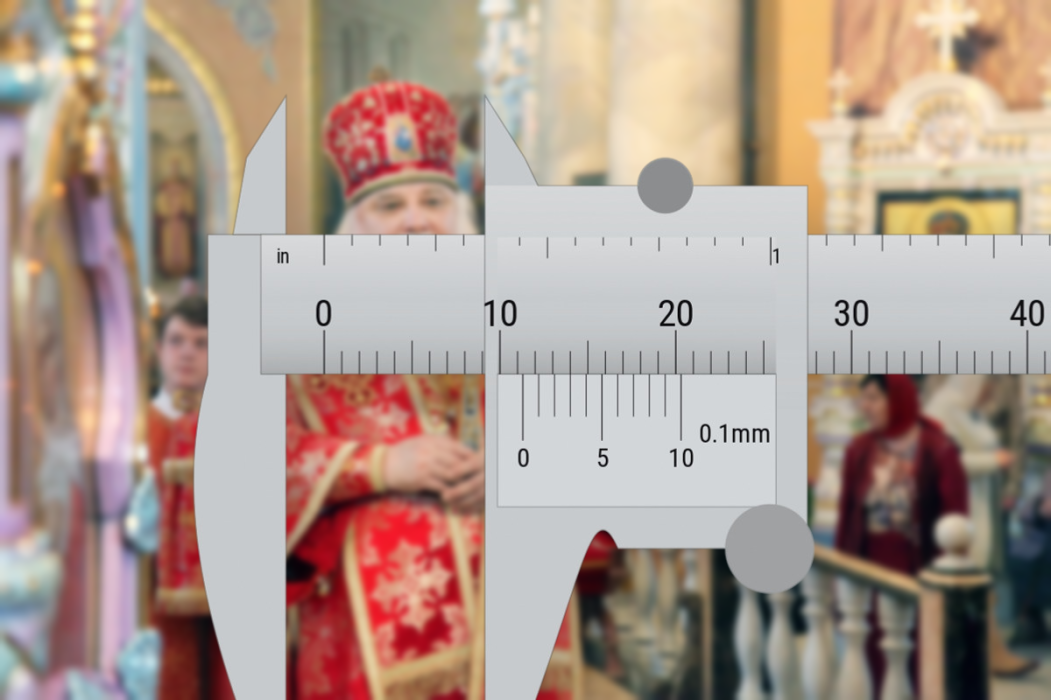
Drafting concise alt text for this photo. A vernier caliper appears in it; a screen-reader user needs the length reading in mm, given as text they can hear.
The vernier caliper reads 11.3 mm
